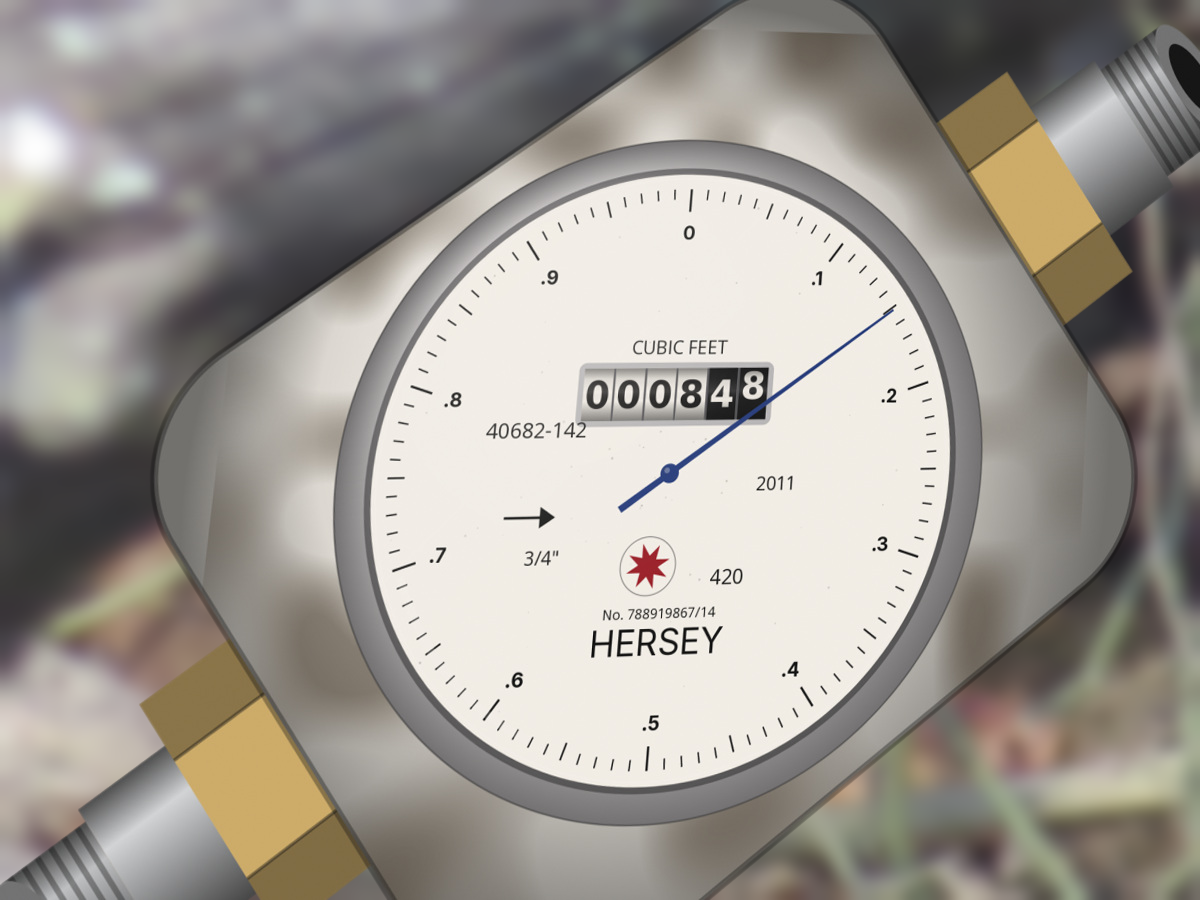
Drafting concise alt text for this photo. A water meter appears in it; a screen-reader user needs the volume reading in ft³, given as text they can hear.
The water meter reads 848.15 ft³
